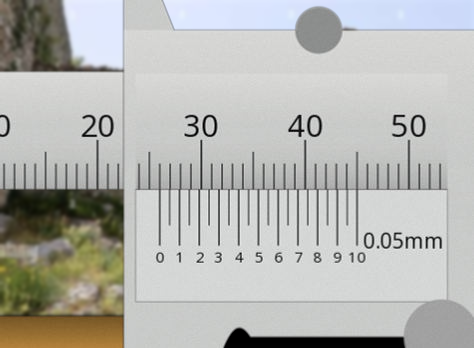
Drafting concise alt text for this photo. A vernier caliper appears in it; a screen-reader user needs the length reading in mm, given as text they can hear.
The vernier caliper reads 26.0 mm
